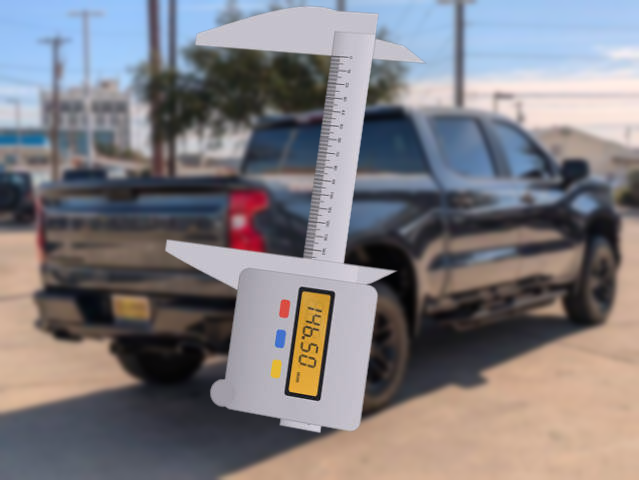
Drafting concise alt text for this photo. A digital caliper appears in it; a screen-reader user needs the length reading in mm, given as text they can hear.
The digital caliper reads 146.50 mm
